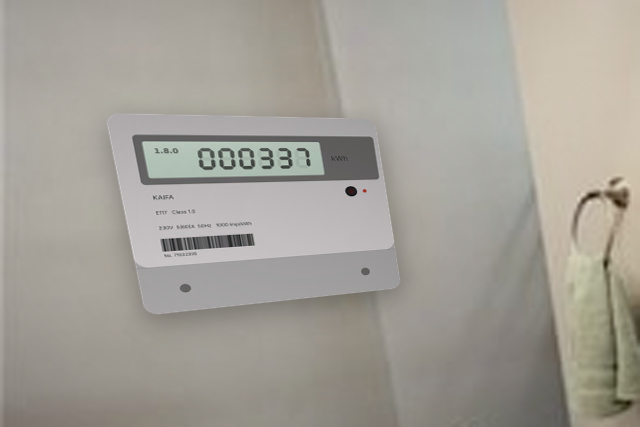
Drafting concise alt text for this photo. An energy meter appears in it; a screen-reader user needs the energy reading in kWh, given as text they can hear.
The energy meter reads 337 kWh
